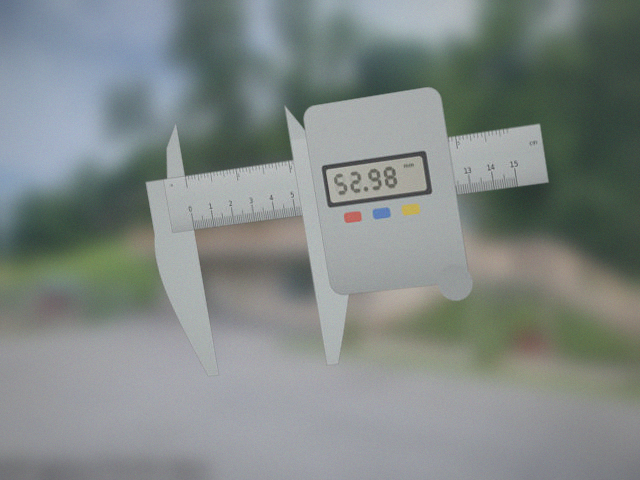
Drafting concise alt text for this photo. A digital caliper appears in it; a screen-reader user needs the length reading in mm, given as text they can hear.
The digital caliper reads 52.98 mm
